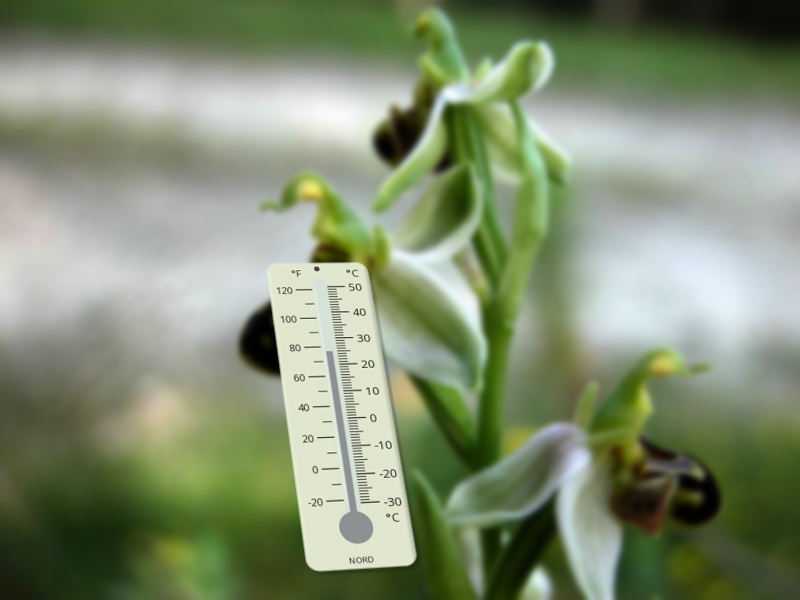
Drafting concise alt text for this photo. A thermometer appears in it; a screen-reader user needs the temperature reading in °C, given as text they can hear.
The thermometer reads 25 °C
